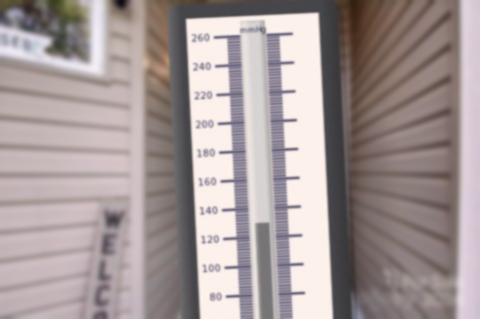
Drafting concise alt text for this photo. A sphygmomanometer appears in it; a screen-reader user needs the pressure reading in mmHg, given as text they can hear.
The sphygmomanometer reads 130 mmHg
